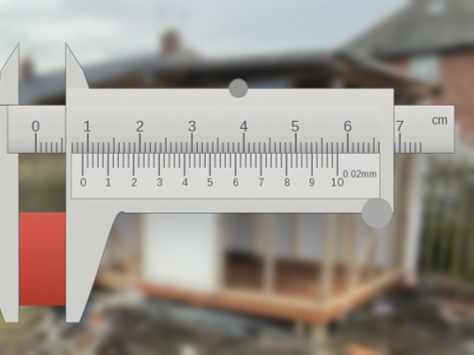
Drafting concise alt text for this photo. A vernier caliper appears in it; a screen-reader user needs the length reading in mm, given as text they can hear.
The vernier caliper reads 9.0 mm
